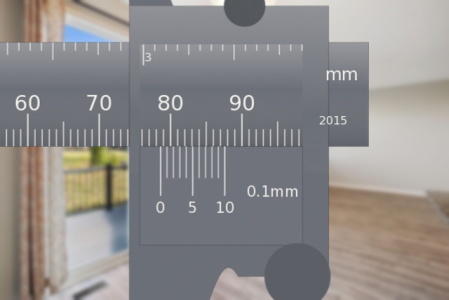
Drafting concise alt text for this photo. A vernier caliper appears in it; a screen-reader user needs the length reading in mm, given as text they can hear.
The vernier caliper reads 78.6 mm
